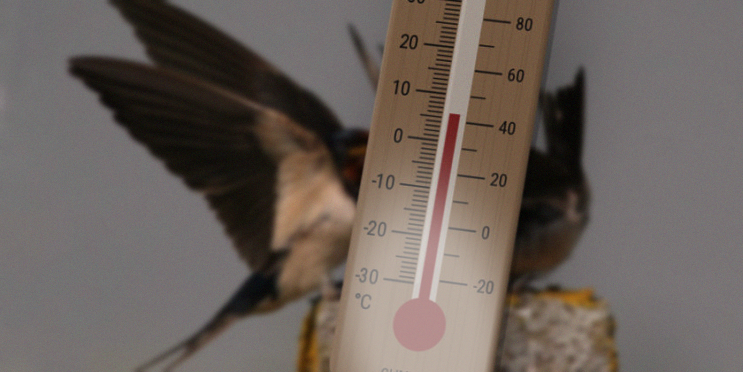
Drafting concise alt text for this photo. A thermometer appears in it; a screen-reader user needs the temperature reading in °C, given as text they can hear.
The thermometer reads 6 °C
